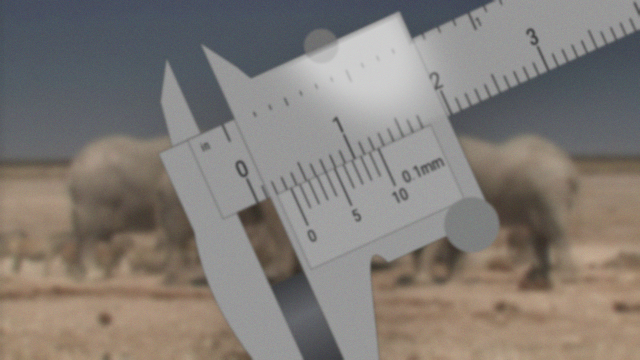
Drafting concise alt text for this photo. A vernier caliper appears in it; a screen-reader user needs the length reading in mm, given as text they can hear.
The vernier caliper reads 3.4 mm
